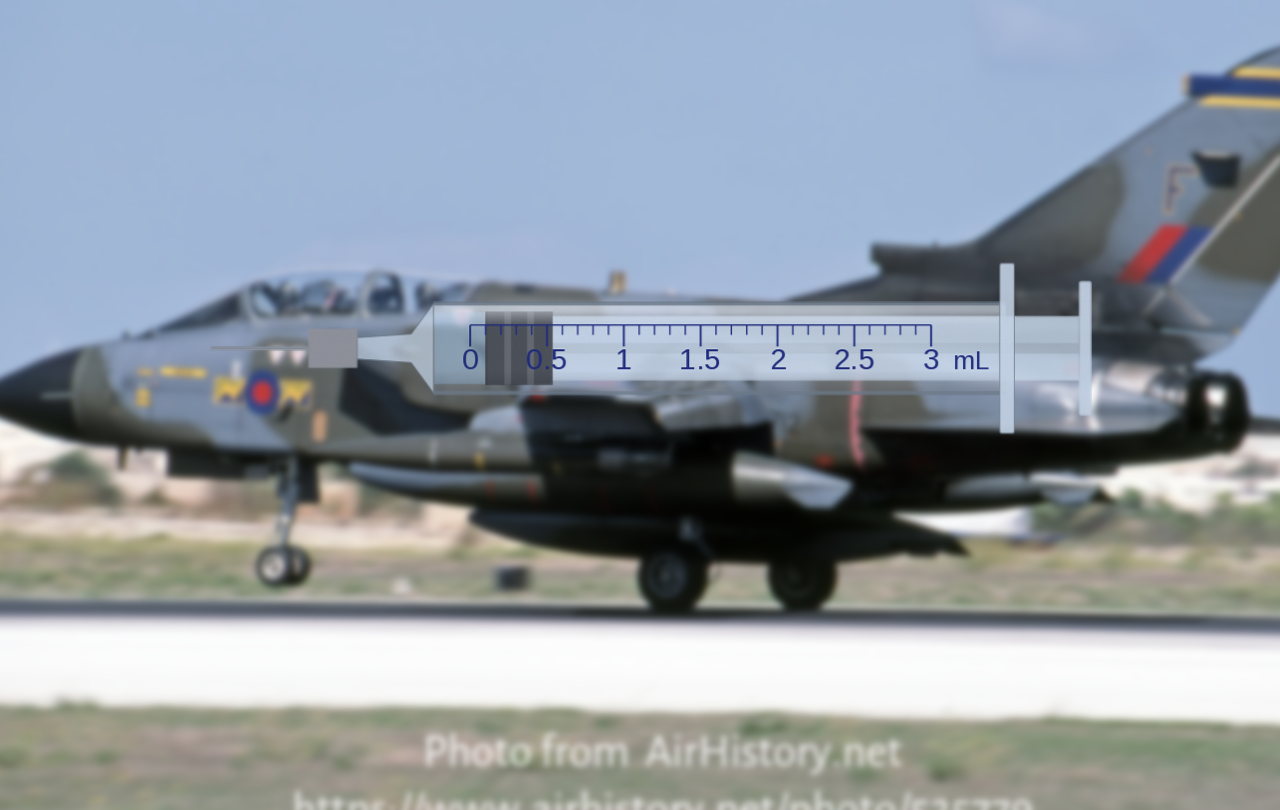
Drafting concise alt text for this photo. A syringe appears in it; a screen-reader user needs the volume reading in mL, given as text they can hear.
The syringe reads 0.1 mL
